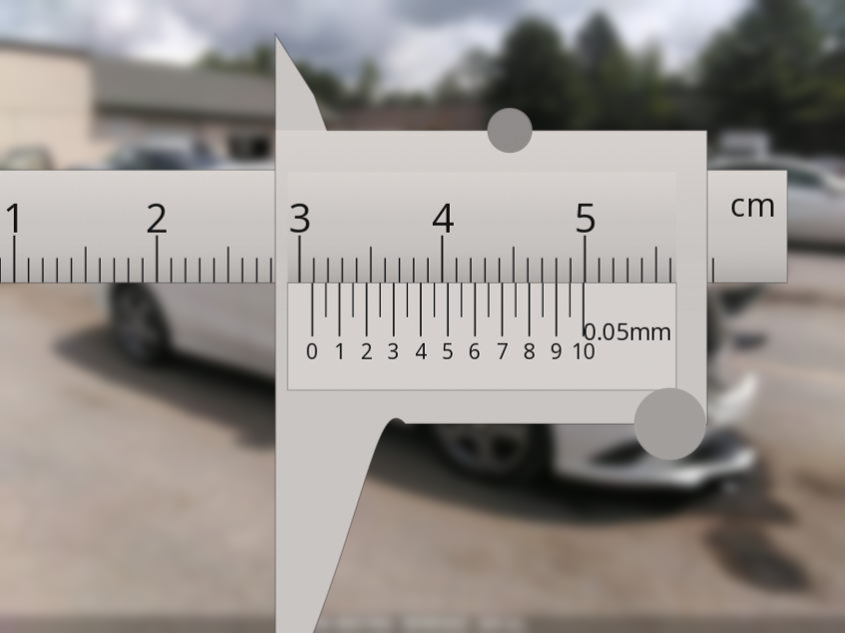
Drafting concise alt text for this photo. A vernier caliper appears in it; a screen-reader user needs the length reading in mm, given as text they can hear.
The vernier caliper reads 30.9 mm
